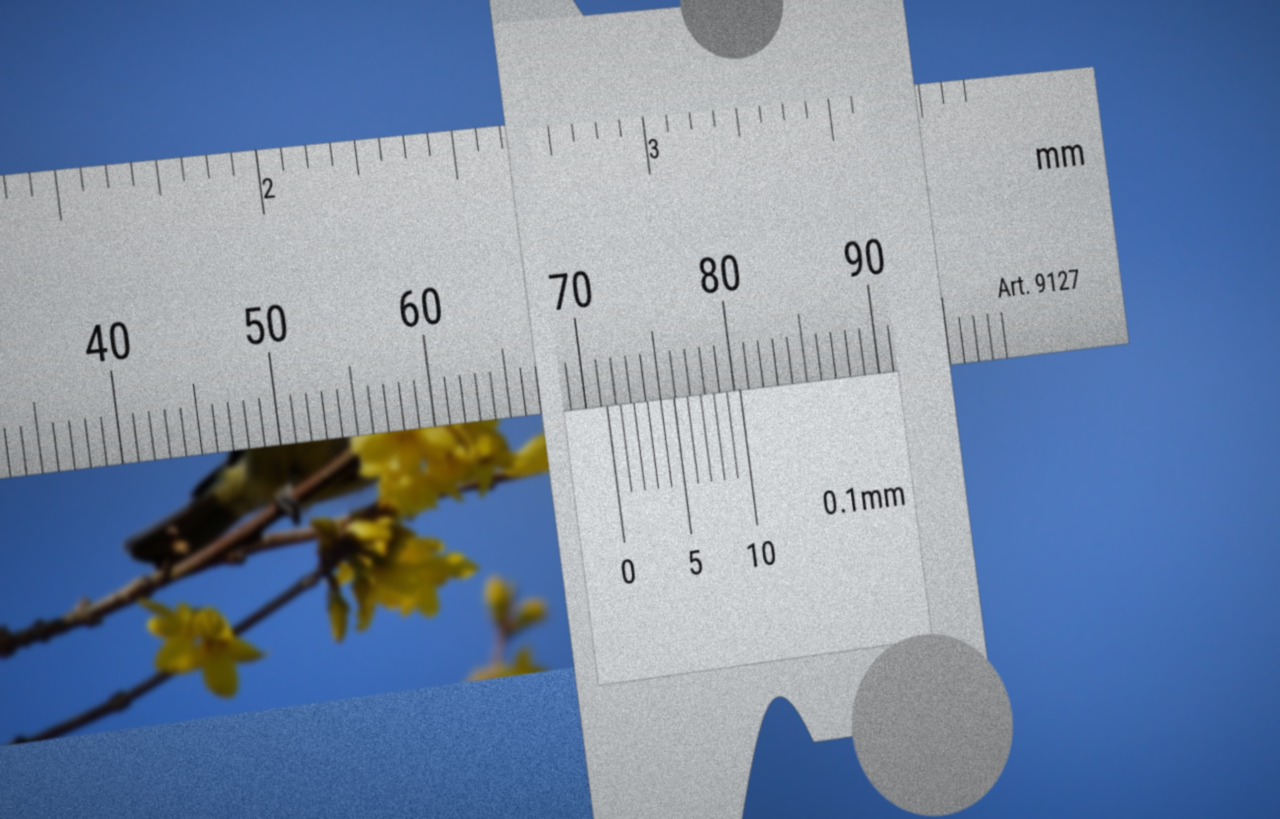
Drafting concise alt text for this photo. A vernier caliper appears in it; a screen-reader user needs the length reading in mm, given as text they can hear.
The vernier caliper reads 71.4 mm
